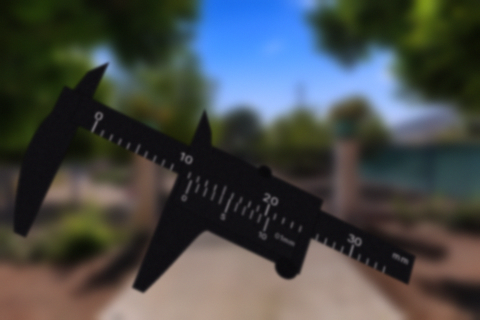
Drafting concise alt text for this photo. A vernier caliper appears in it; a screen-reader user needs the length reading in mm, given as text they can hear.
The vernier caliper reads 11.4 mm
